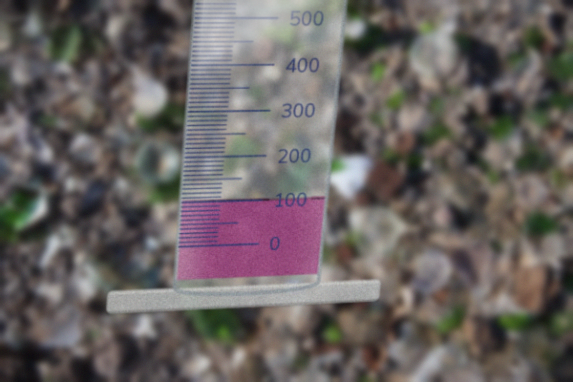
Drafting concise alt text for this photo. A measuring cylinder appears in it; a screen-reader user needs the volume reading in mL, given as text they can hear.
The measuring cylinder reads 100 mL
